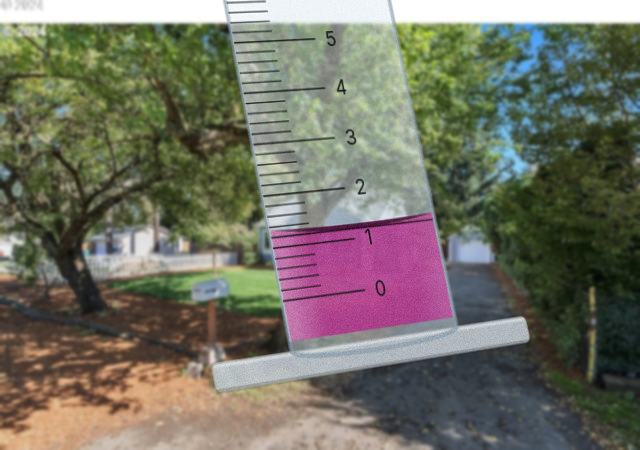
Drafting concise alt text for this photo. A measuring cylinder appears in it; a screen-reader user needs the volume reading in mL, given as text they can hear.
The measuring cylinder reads 1.2 mL
